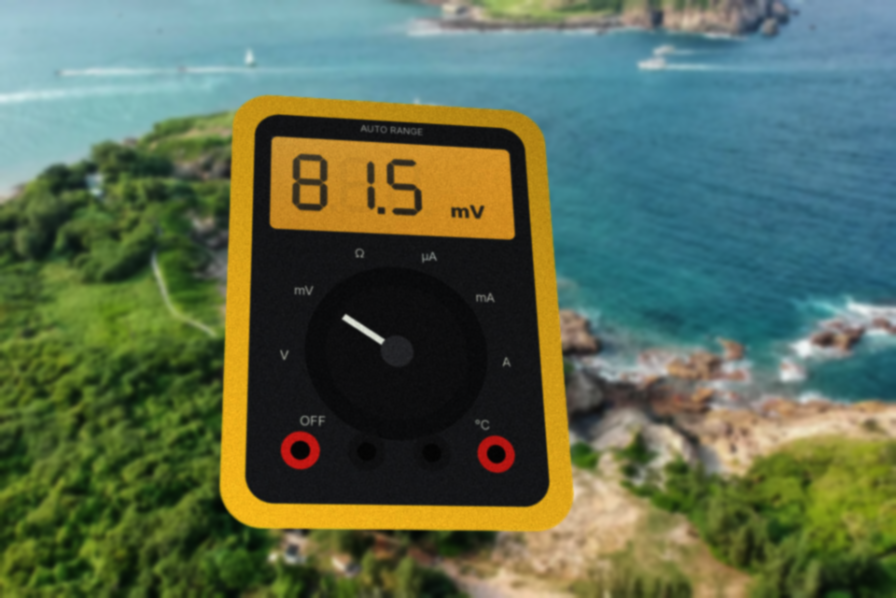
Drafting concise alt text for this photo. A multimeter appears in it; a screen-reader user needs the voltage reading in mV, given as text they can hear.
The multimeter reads 81.5 mV
